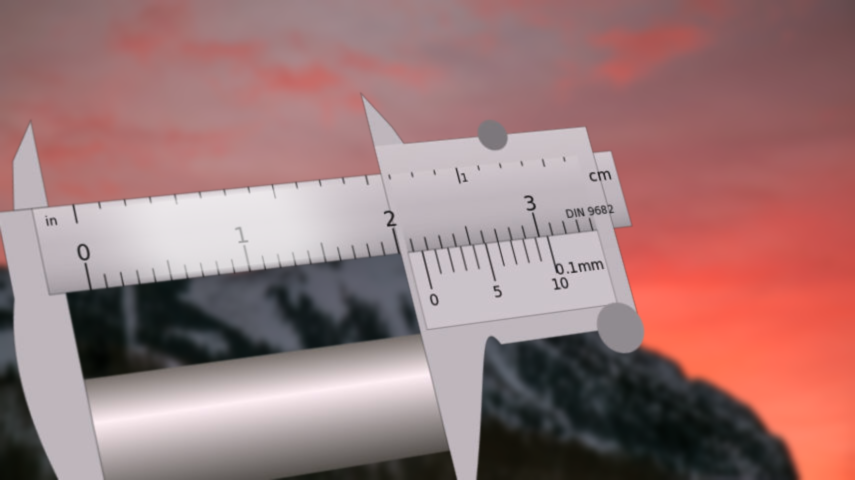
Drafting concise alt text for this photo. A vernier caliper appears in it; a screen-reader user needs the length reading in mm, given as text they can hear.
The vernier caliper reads 21.6 mm
